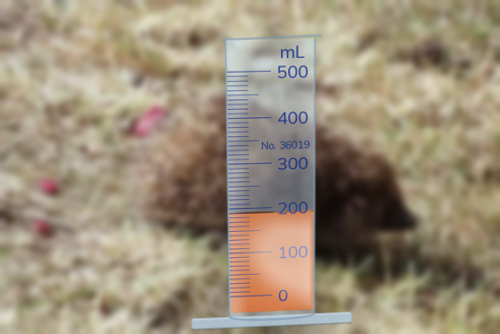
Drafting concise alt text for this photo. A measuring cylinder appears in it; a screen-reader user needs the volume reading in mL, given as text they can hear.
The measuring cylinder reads 190 mL
